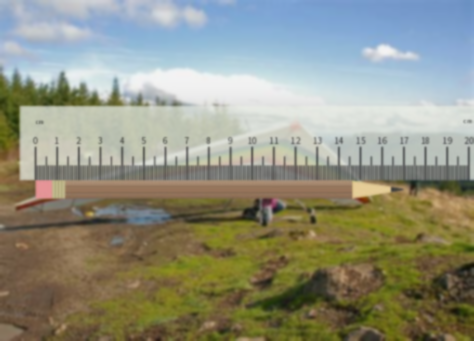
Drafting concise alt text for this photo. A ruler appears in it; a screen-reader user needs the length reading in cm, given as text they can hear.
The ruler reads 17 cm
